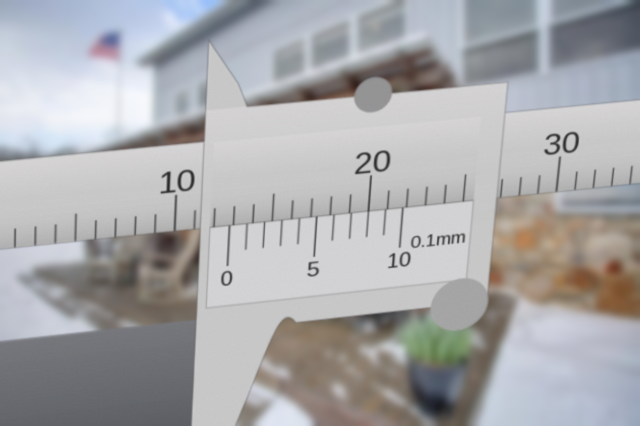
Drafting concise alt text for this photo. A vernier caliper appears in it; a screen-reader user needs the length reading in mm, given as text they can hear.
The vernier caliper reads 12.8 mm
